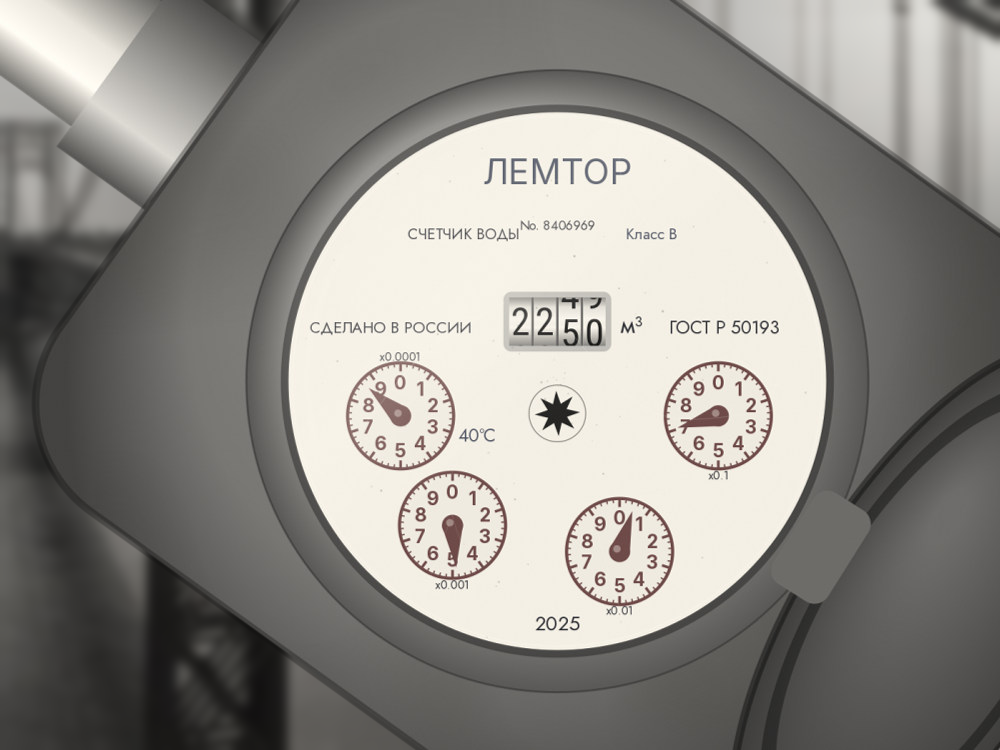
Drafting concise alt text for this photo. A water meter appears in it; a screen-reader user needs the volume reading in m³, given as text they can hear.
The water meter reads 2249.7048 m³
